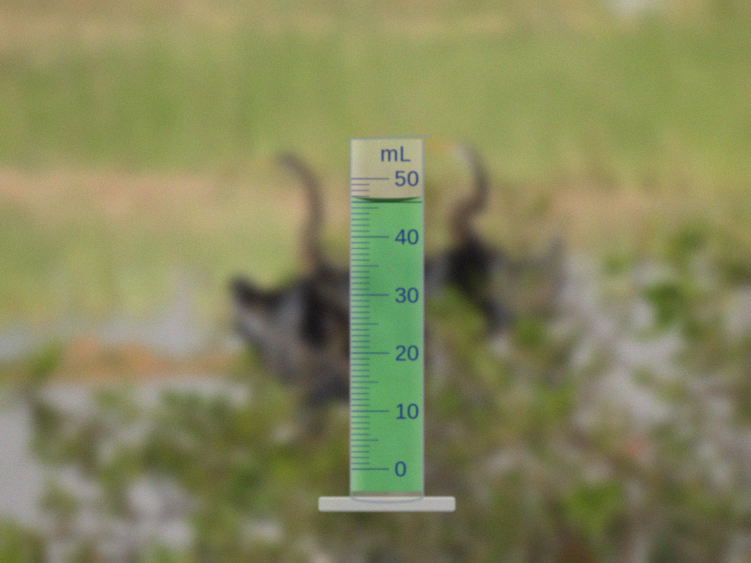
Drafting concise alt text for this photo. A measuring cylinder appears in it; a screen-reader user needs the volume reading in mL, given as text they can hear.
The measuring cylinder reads 46 mL
